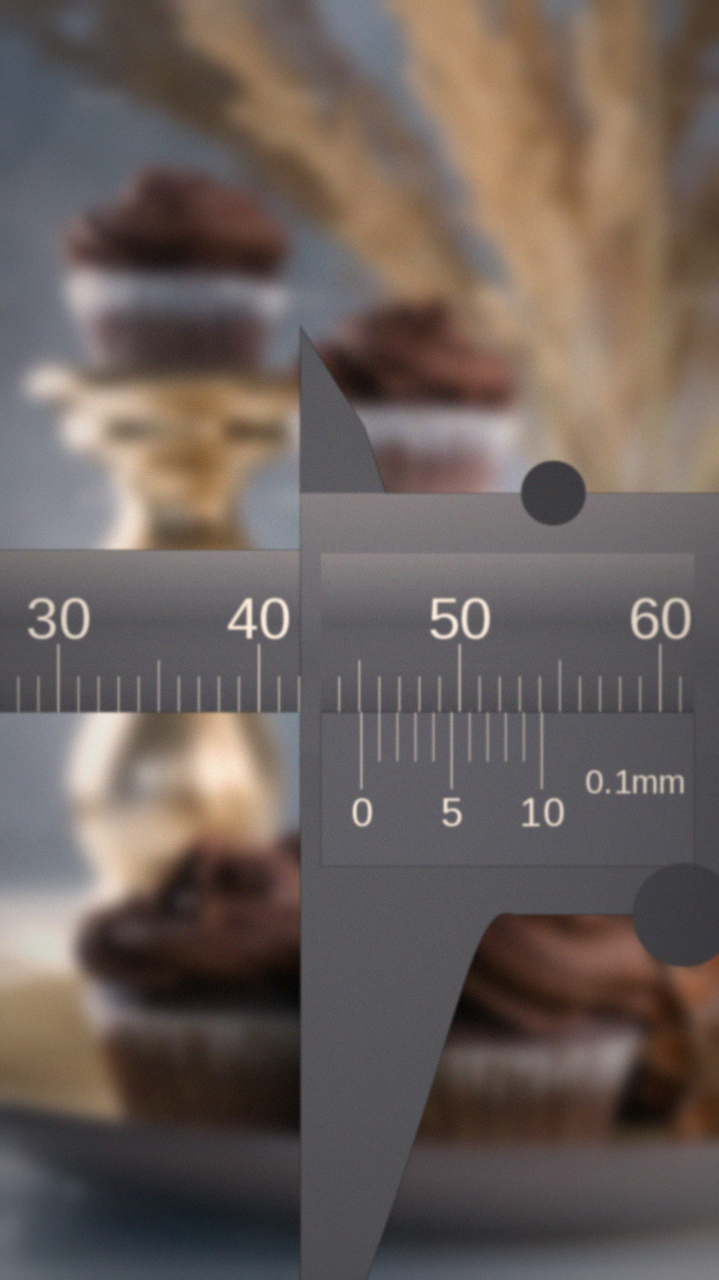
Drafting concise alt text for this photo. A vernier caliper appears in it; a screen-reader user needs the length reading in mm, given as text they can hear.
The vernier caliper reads 45.1 mm
